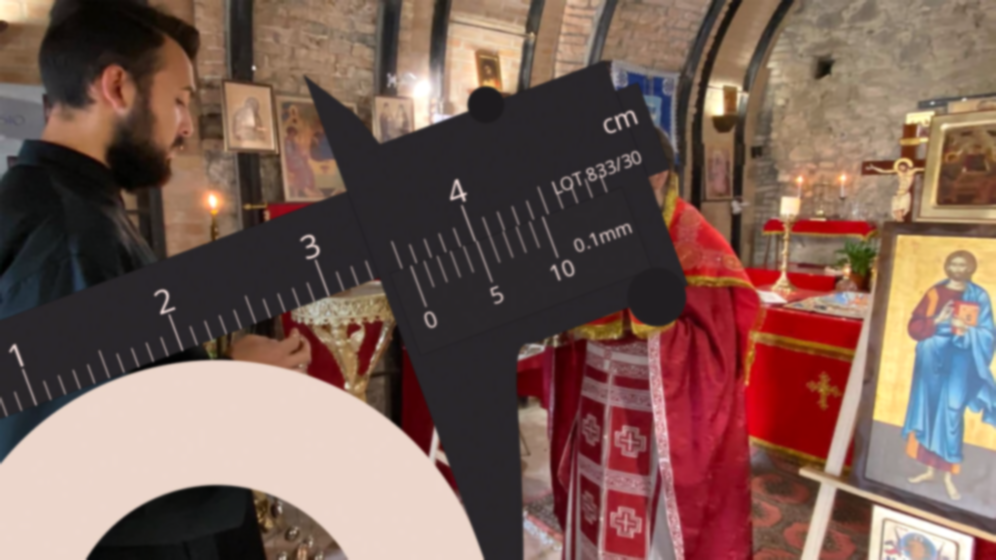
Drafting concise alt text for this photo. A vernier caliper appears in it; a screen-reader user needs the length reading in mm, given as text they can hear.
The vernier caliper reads 35.6 mm
